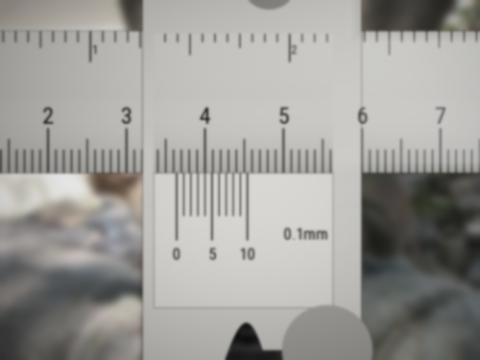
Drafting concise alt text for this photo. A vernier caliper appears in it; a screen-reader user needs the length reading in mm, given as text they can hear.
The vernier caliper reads 36.4 mm
